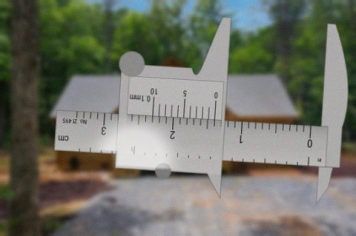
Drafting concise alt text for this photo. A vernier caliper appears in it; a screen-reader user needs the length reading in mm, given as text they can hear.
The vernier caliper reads 14.0 mm
